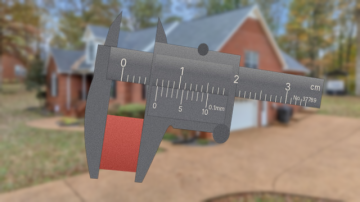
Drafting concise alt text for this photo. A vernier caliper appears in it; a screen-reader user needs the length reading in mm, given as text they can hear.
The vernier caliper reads 6.2 mm
